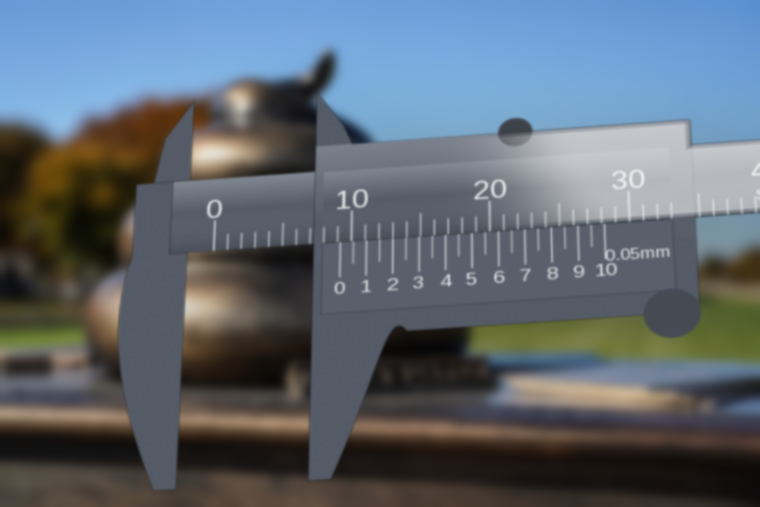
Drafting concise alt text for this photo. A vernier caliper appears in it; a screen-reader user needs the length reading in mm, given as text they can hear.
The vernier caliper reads 9.2 mm
